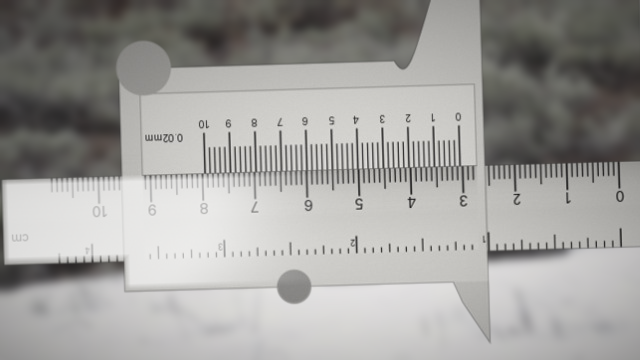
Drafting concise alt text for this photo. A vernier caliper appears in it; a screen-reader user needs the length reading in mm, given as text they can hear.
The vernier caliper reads 30.5 mm
